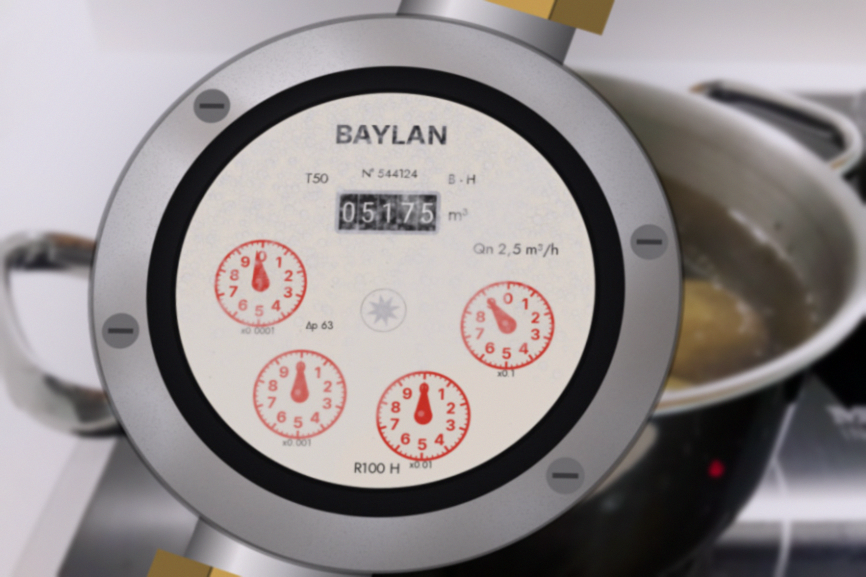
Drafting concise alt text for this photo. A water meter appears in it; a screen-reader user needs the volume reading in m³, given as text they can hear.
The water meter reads 5175.8999 m³
